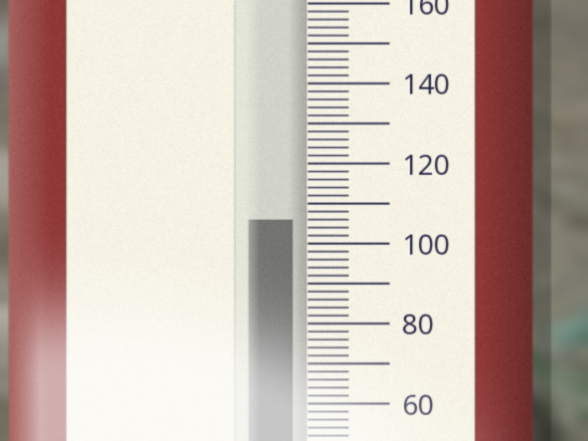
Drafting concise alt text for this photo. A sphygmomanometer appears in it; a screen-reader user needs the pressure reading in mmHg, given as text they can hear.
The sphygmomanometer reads 106 mmHg
